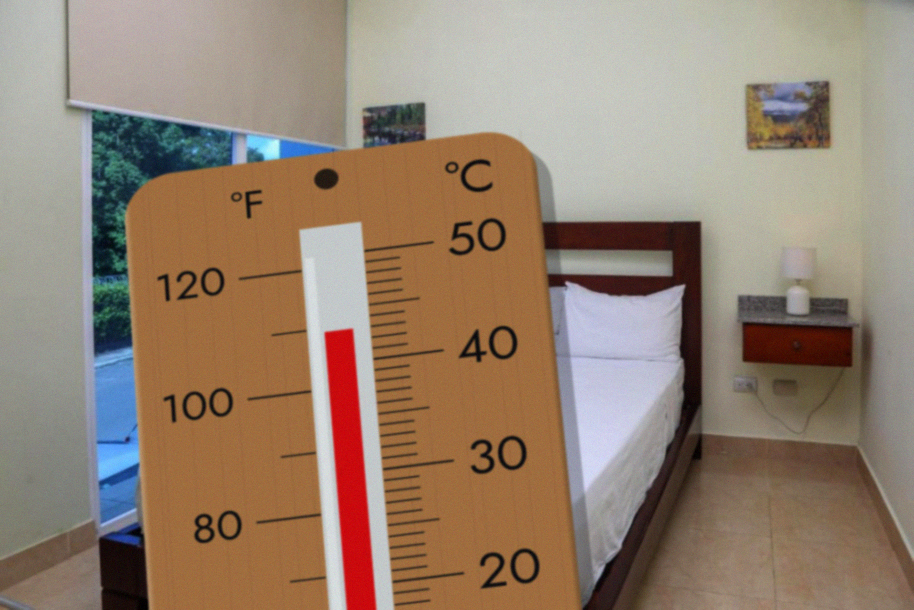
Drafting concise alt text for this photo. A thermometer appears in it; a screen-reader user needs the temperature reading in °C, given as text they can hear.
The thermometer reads 43 °C
